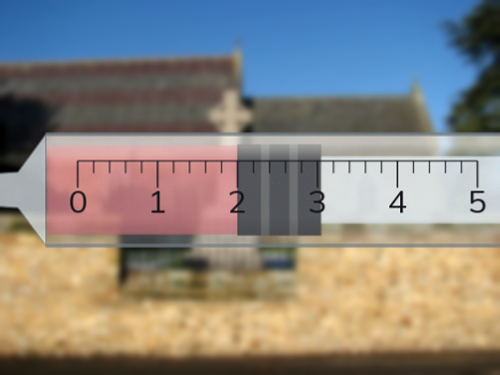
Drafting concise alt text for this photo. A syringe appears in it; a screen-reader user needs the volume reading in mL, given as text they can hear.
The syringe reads 2 mL
